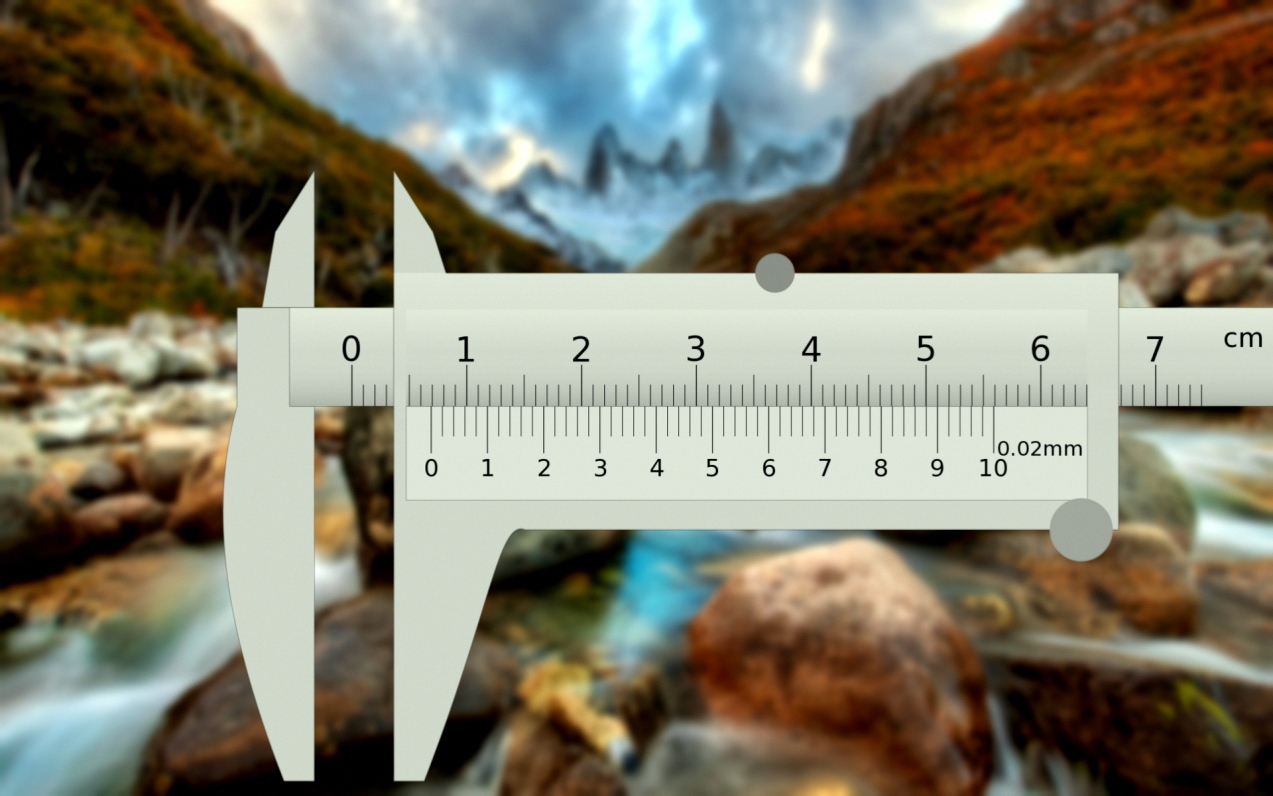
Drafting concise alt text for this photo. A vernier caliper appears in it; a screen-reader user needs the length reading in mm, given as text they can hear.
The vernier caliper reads 6.9 mm
